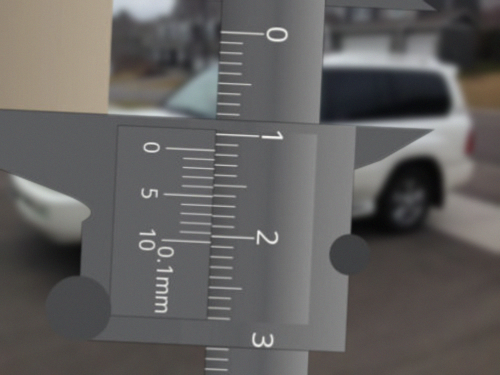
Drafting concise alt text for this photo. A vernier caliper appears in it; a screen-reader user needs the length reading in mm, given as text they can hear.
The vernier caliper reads 11.6 mm
